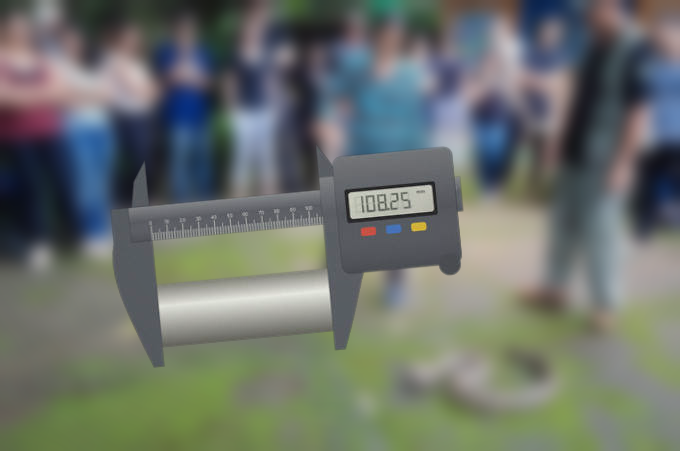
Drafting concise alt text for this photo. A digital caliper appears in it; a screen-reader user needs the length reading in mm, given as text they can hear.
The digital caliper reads 108.25 mm
